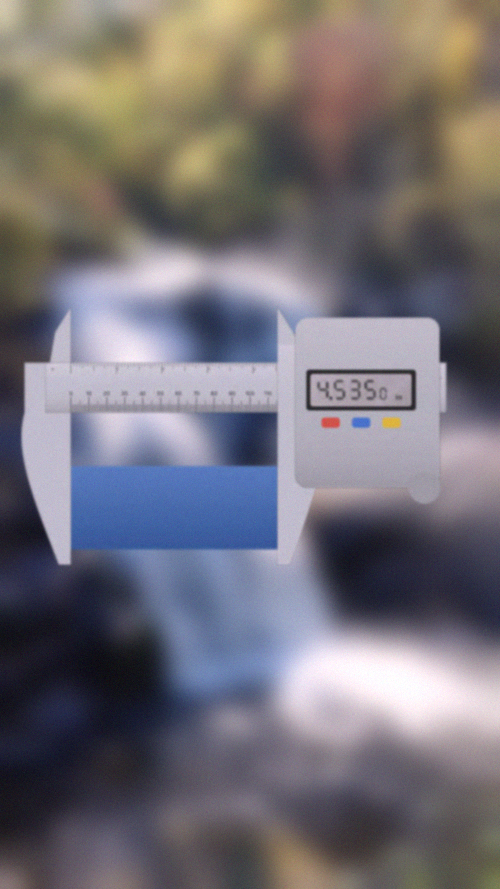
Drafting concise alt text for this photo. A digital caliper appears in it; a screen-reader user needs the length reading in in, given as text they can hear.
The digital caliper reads 4.5350 in
